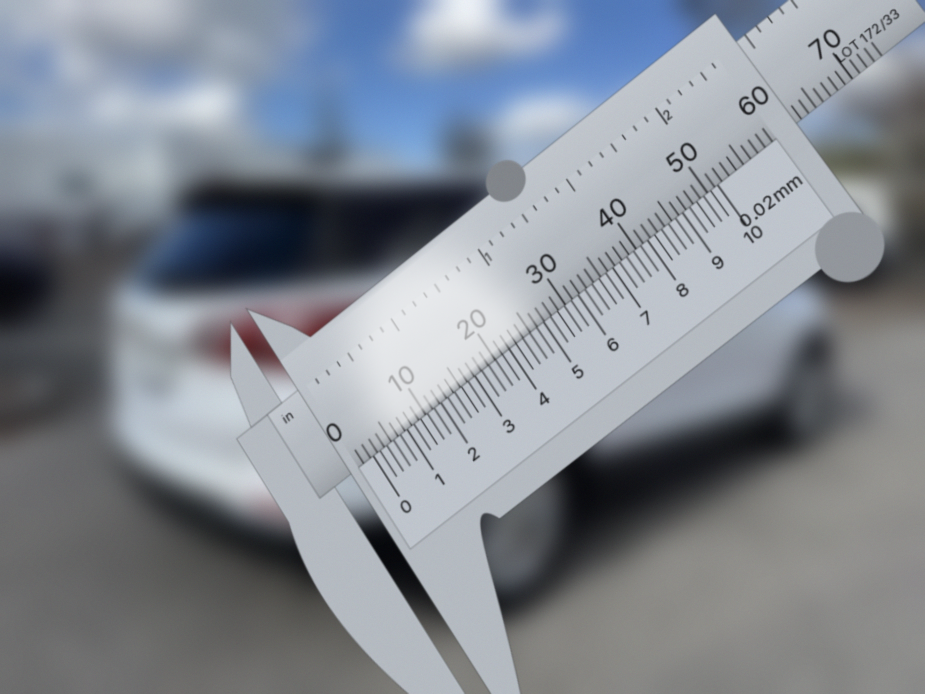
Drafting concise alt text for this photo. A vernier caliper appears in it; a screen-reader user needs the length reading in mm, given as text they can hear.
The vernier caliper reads 2.4 mm
